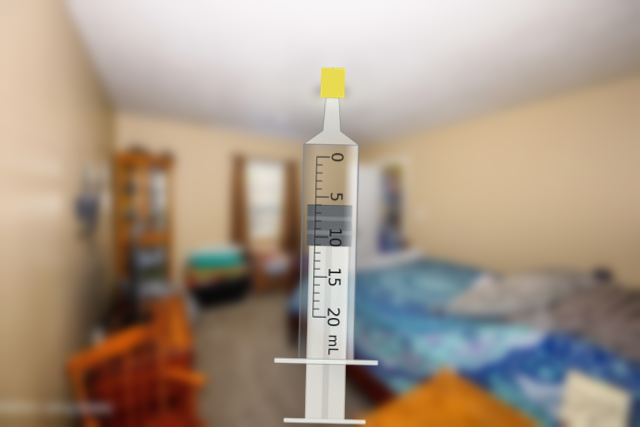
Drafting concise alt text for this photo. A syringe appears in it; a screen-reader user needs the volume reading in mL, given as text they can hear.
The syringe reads 6 mL
